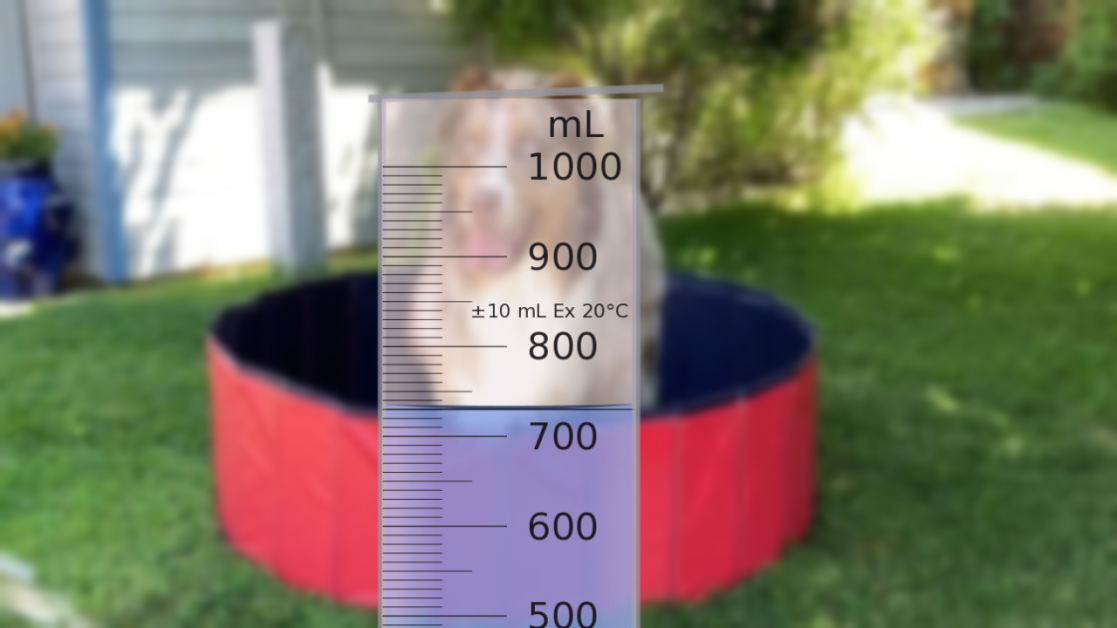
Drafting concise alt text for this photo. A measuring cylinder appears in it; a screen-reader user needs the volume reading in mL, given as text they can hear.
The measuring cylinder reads 730 mL
